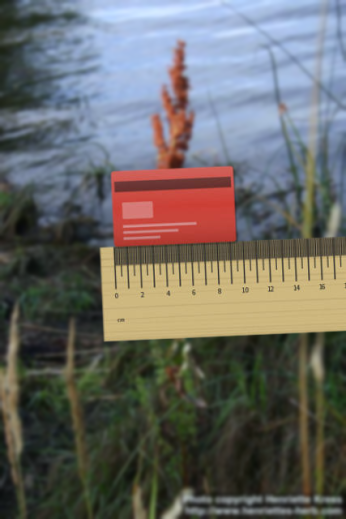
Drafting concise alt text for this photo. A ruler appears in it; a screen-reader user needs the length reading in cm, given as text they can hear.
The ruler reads 9.5 cm
